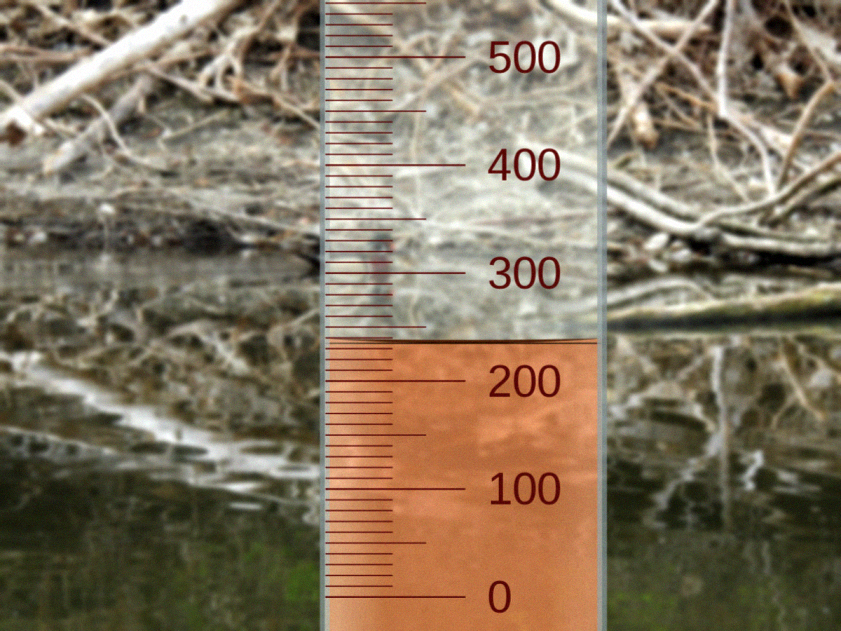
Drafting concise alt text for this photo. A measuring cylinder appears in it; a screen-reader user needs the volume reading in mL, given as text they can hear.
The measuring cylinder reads 235 mL
